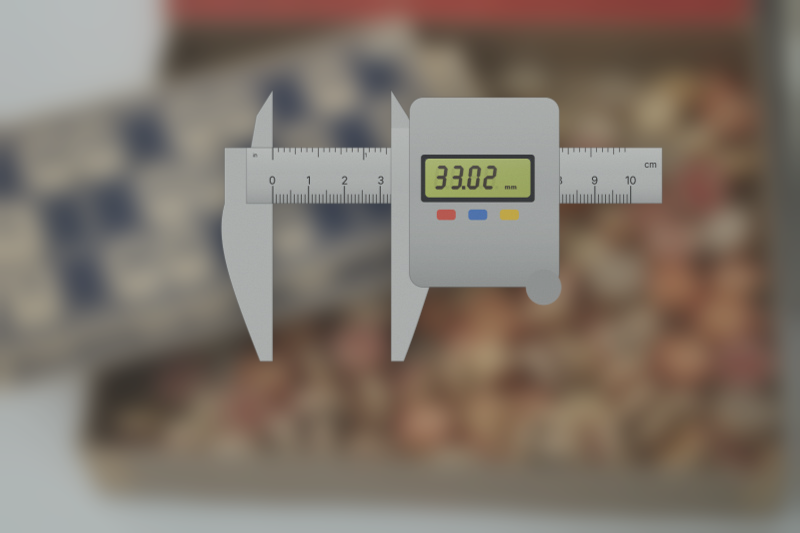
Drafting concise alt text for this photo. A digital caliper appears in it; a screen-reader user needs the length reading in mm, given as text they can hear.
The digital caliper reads 33.02 mm
